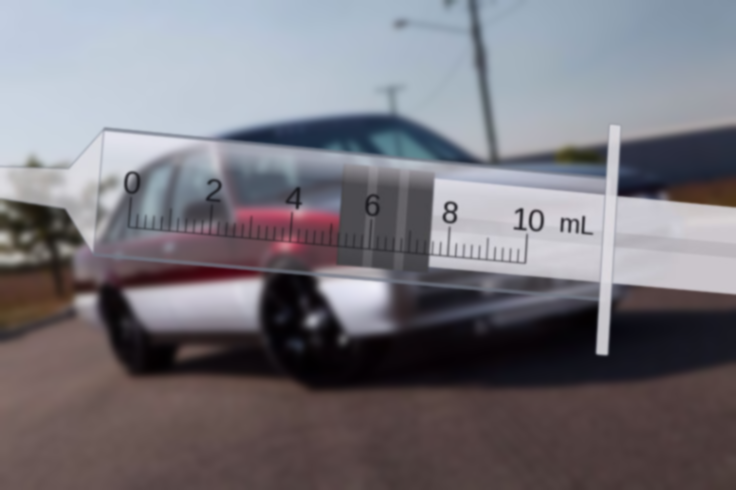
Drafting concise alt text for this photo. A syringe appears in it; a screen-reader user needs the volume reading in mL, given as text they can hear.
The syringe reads 5.2 mL
